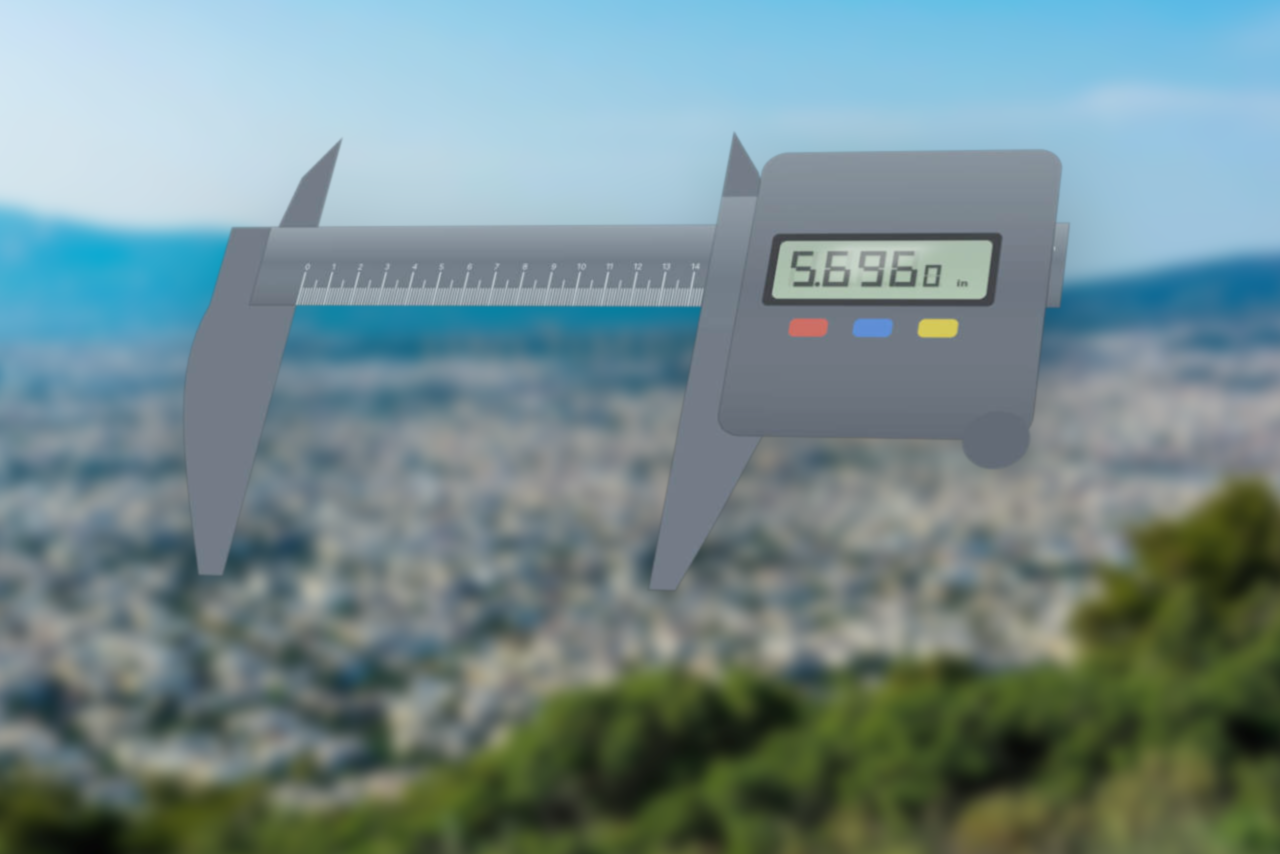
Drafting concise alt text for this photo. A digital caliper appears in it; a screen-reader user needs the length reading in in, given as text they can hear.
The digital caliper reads 5.6960 in
